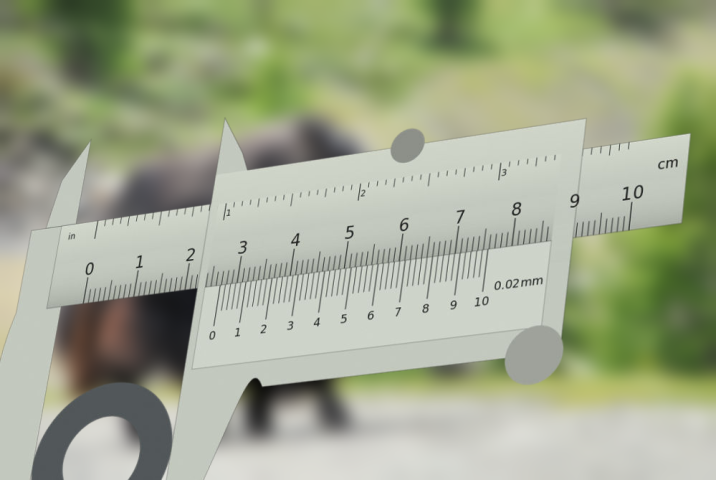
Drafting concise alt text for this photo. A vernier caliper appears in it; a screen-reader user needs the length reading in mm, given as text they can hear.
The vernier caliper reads 26.8 mm
